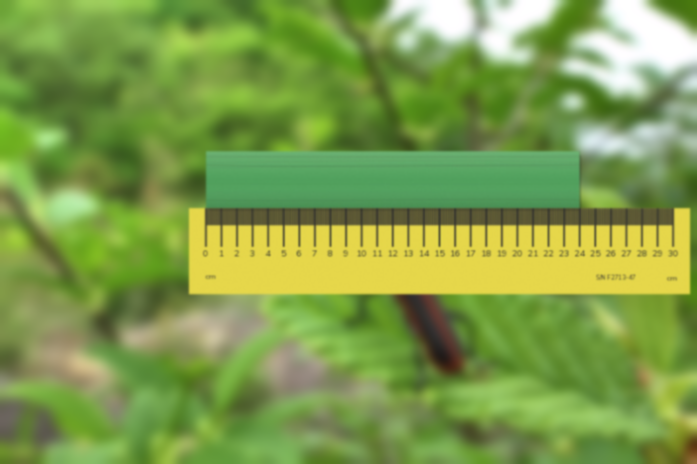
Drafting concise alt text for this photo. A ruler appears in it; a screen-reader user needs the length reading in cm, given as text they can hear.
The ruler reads 24 cm
